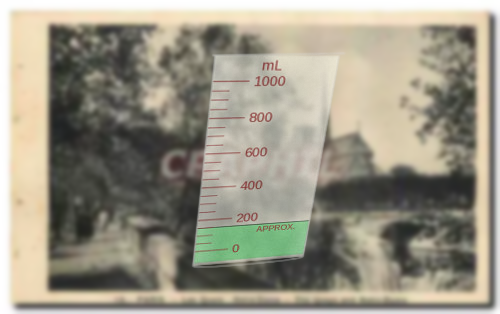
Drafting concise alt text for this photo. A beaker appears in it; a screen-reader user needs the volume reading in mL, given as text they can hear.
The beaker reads 150 mL
